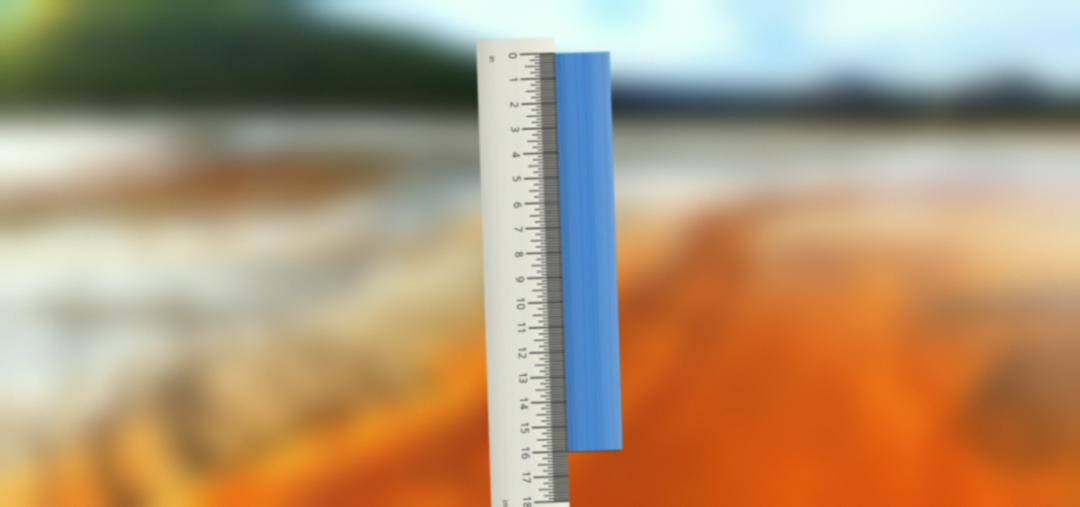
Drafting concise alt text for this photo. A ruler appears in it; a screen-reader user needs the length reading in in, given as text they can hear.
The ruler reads 16 in
